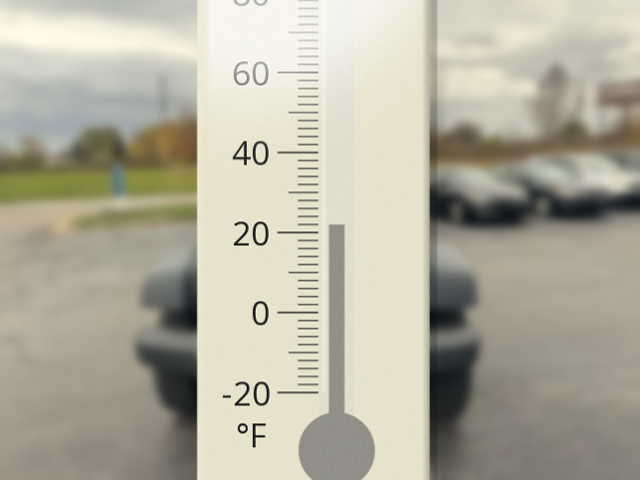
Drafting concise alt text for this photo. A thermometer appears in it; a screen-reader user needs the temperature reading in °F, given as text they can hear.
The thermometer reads 22 °F
